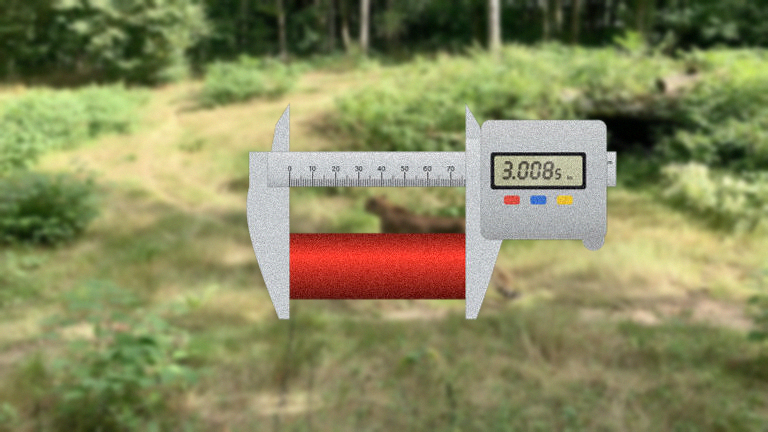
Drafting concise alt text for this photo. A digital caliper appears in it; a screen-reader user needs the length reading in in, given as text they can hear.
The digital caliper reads 3.0085 in
